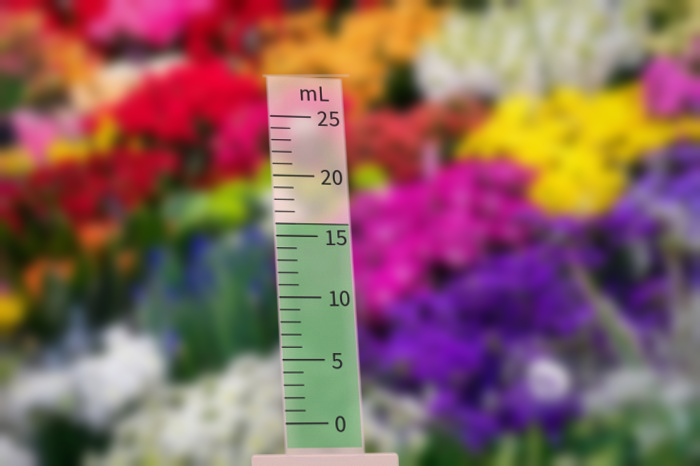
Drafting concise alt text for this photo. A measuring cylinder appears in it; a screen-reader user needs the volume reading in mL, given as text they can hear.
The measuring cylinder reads 16 mL
